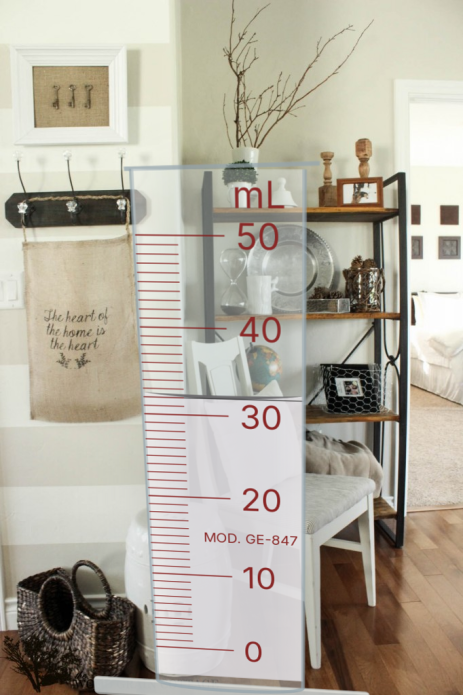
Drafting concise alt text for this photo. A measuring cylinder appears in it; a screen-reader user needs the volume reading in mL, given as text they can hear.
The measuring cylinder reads 32 mL
